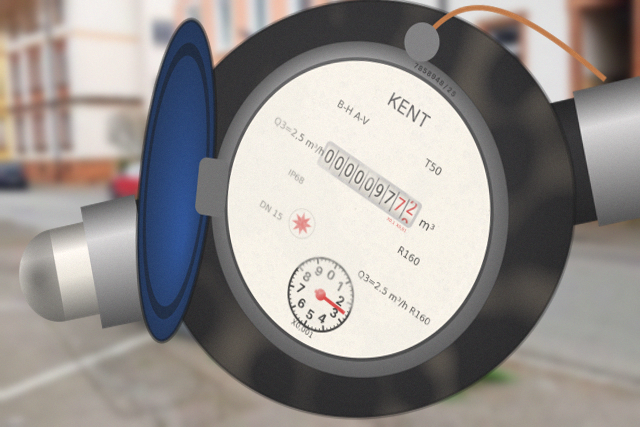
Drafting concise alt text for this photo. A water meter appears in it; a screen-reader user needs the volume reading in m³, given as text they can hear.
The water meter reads 97.722 m³
